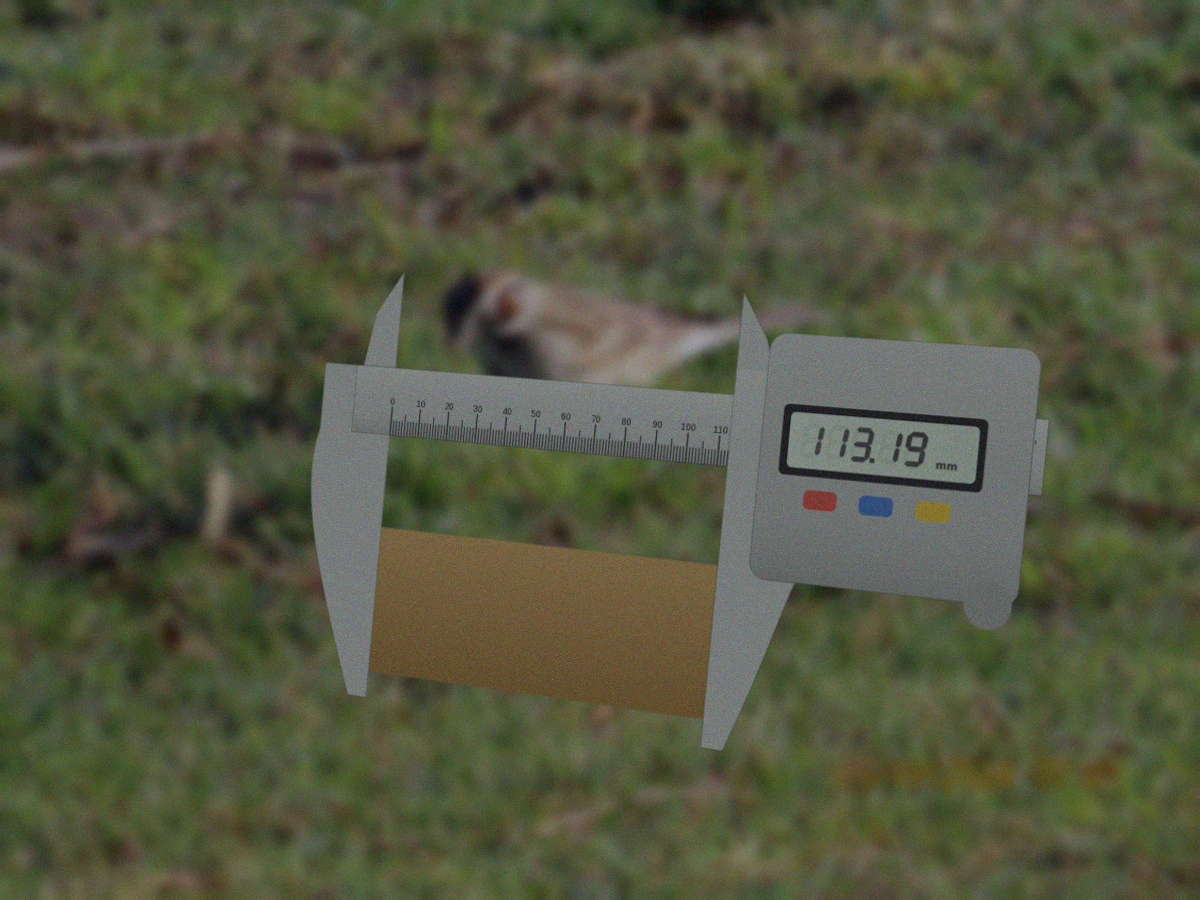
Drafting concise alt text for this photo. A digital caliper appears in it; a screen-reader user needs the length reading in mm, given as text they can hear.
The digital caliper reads 113.19 mm
